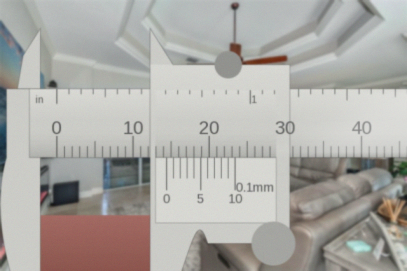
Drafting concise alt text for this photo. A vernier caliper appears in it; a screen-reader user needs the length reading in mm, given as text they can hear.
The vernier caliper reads 14.4 mm
